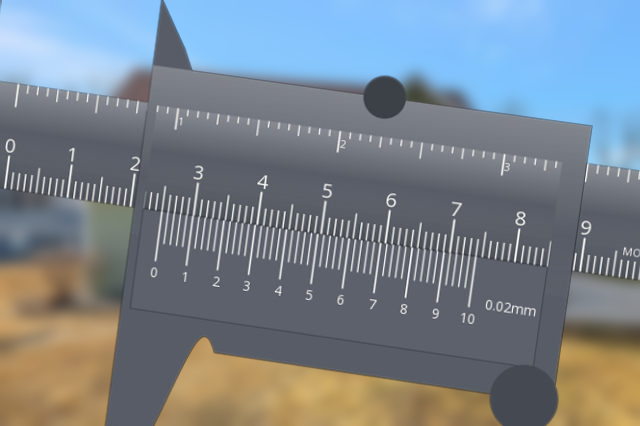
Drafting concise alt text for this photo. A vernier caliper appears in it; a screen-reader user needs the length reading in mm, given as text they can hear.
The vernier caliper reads 25.0 mm
